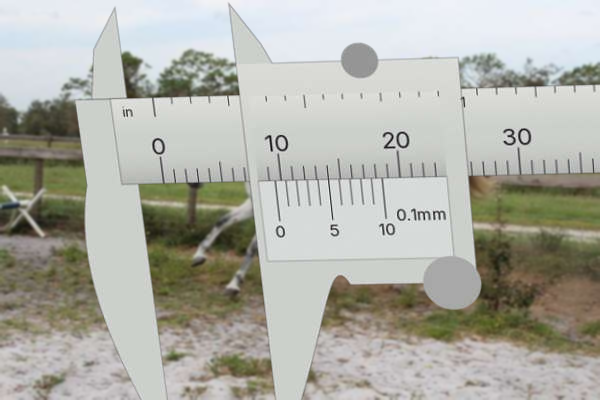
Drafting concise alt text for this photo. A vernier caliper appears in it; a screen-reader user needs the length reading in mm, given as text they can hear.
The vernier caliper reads 9.5 mm
